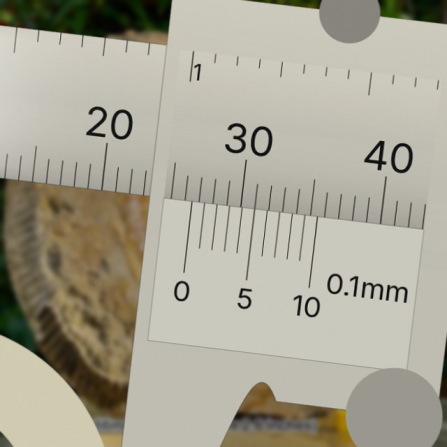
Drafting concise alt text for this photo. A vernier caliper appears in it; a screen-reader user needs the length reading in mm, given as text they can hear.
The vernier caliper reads 26.5 mm
